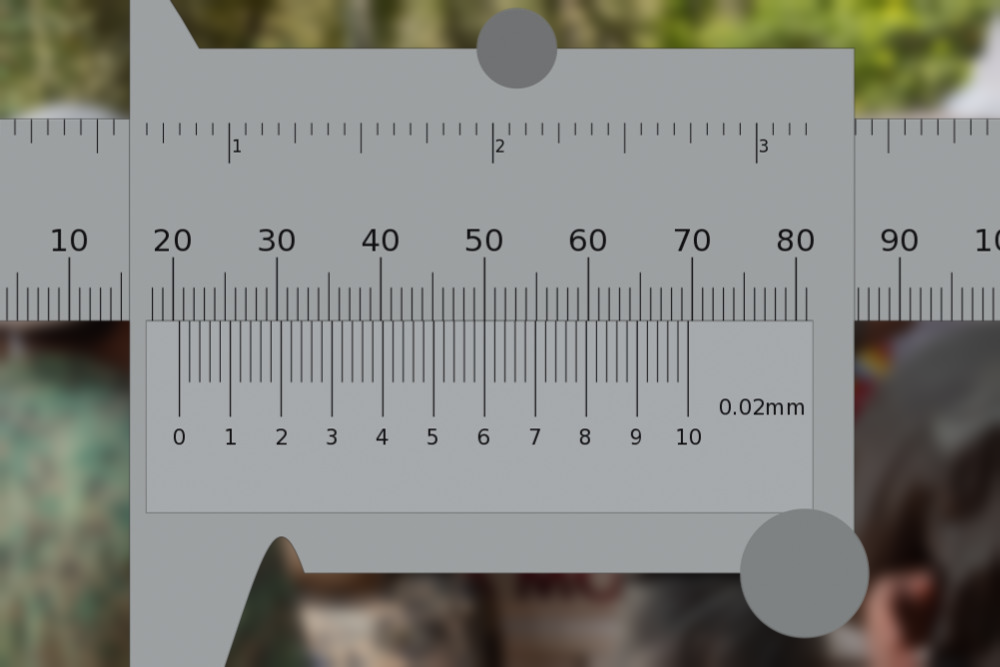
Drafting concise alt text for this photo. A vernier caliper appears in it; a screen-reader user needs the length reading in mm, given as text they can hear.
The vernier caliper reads 20.6 mm
